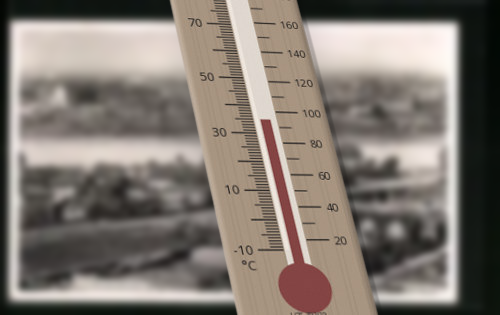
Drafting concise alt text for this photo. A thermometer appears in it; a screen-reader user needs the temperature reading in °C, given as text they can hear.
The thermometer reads 35 °C
